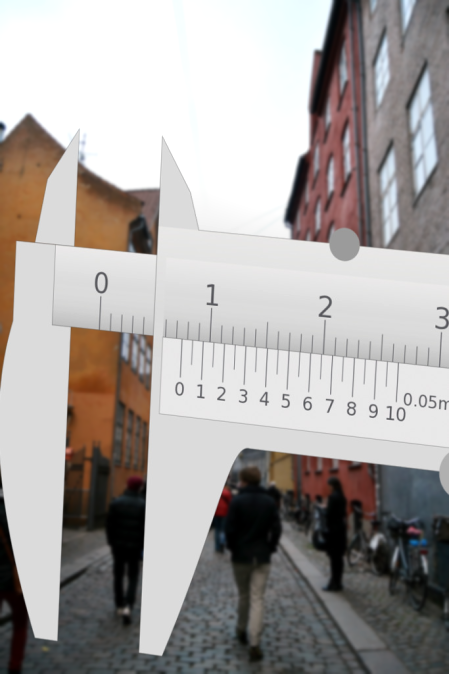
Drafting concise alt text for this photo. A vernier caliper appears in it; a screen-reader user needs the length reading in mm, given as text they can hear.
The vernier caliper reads 7.5 mm
